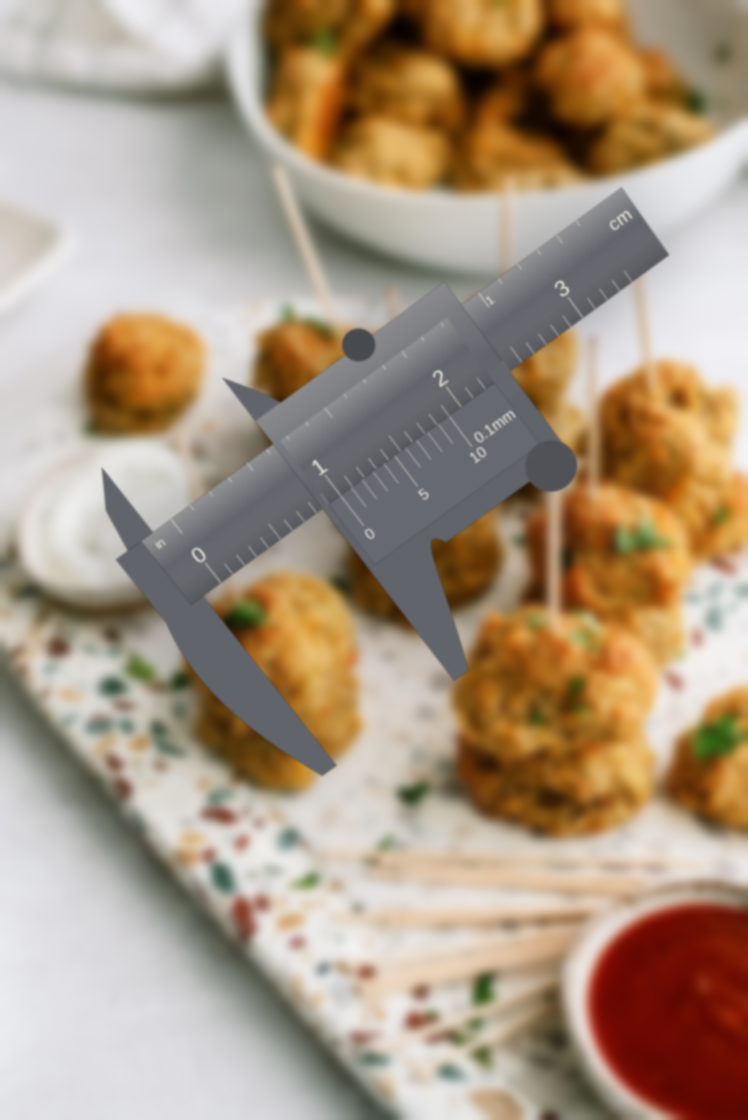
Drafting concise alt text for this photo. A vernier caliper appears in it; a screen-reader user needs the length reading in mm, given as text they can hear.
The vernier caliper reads 10.0 mm
